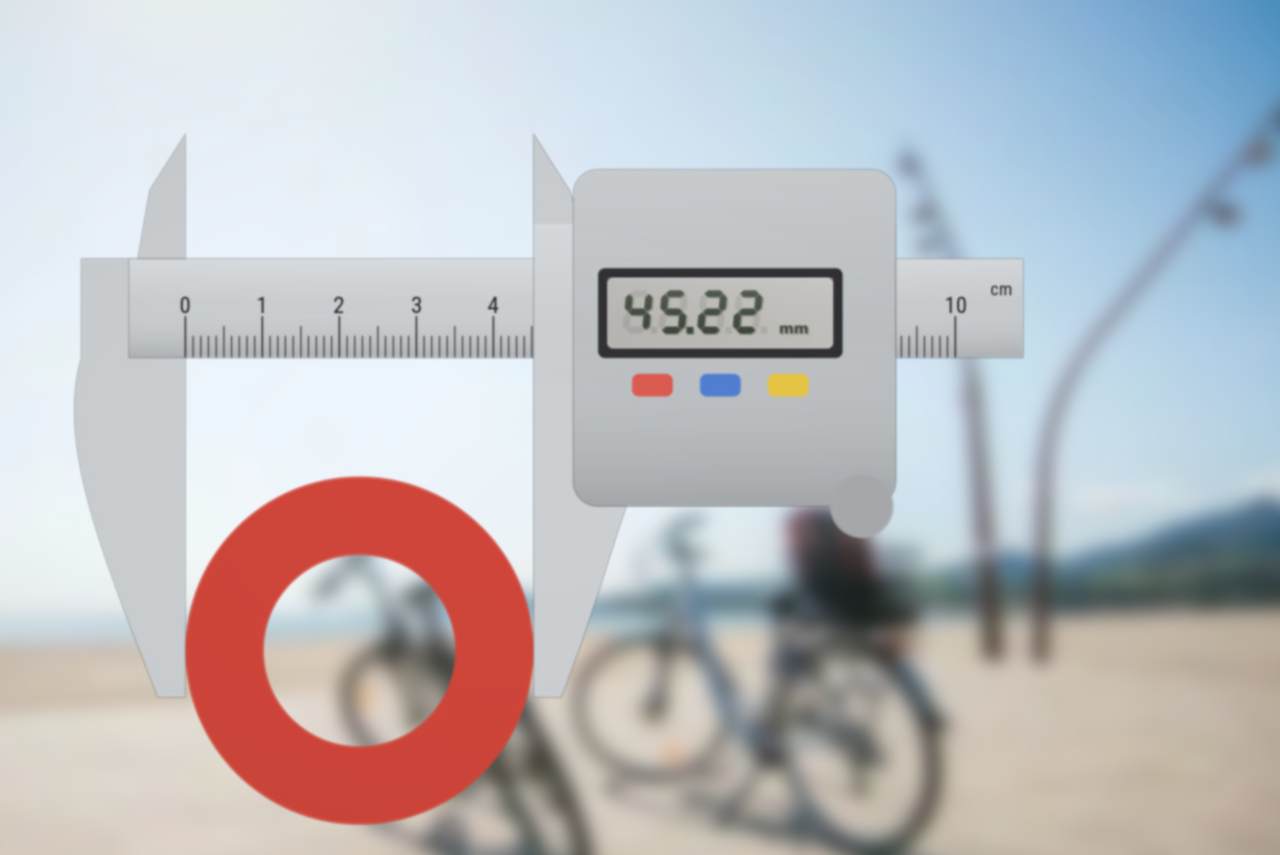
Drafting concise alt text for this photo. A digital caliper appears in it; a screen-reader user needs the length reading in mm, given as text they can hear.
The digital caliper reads 45.22 mm
